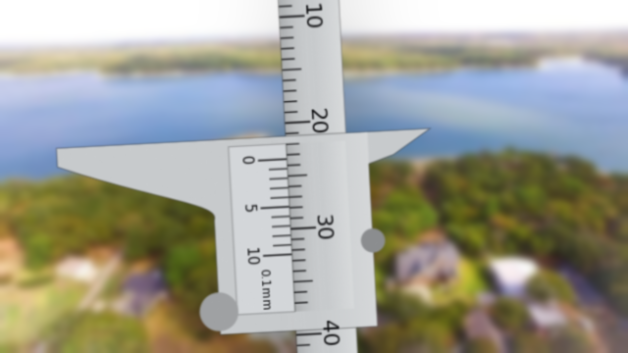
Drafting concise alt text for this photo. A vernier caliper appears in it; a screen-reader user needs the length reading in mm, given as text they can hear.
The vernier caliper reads 23.4 mm
